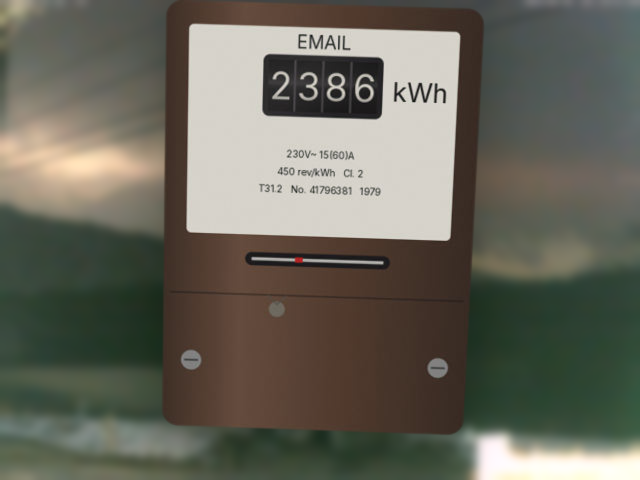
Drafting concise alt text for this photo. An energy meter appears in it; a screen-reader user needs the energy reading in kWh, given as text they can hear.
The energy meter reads 2386 kWh
